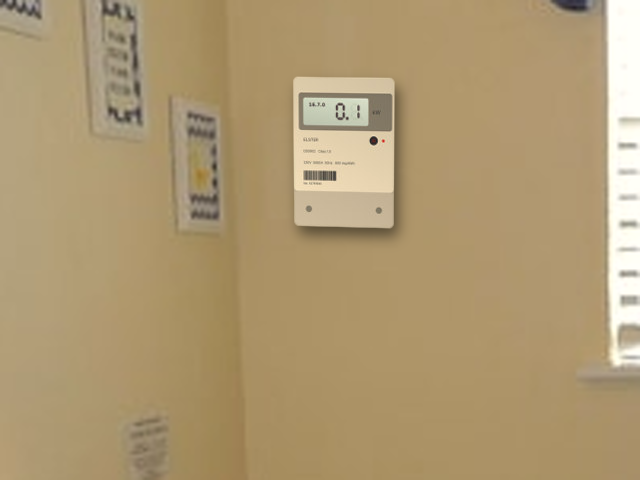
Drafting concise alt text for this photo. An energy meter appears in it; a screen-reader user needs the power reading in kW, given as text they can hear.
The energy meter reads 0.1 kW
